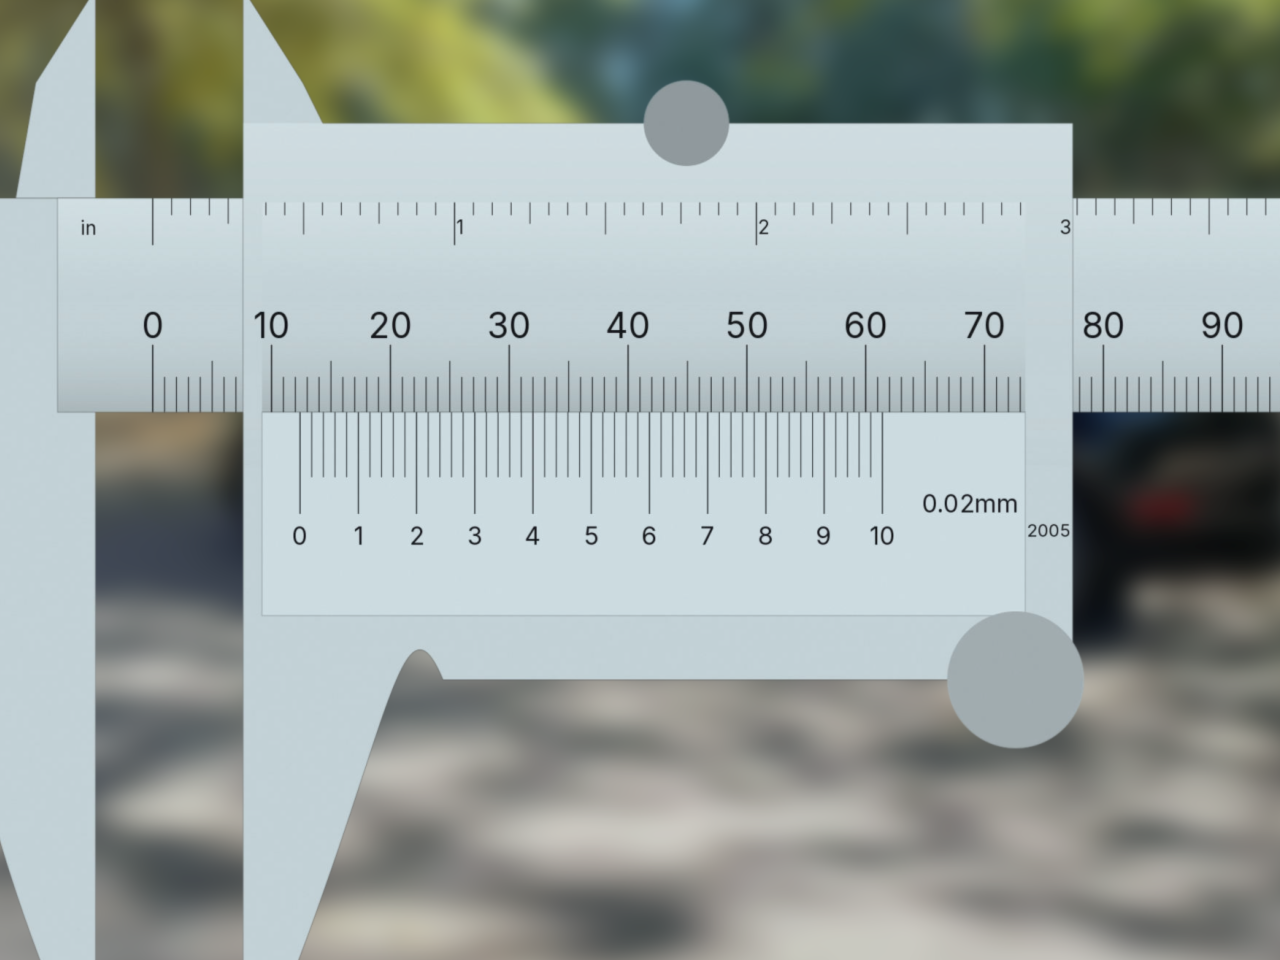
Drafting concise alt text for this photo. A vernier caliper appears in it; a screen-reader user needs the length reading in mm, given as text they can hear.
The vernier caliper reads 12.4 mm
